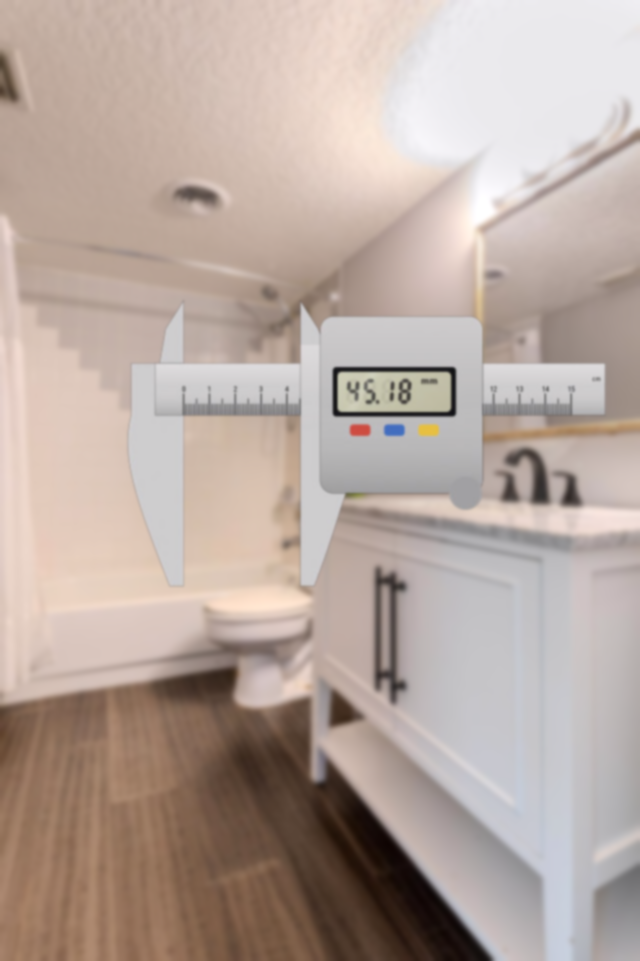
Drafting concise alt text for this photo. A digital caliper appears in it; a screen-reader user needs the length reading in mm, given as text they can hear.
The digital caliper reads 45.18 mm
